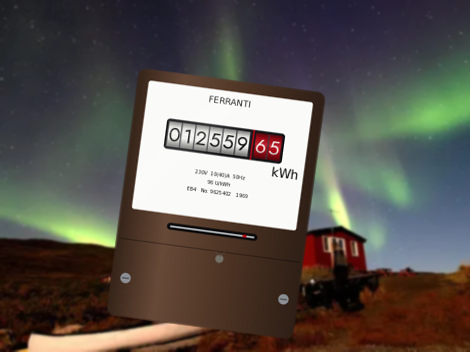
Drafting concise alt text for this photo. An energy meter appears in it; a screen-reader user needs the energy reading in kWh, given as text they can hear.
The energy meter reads 12559.65 kWh
